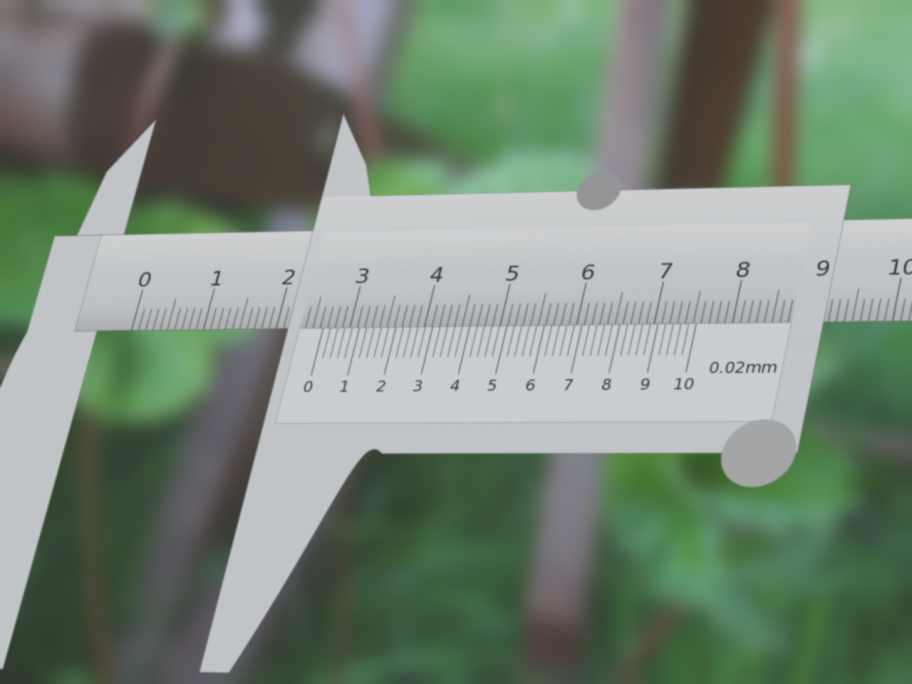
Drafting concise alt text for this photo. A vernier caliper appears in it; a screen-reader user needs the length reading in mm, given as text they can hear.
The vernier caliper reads 26.4 mm
